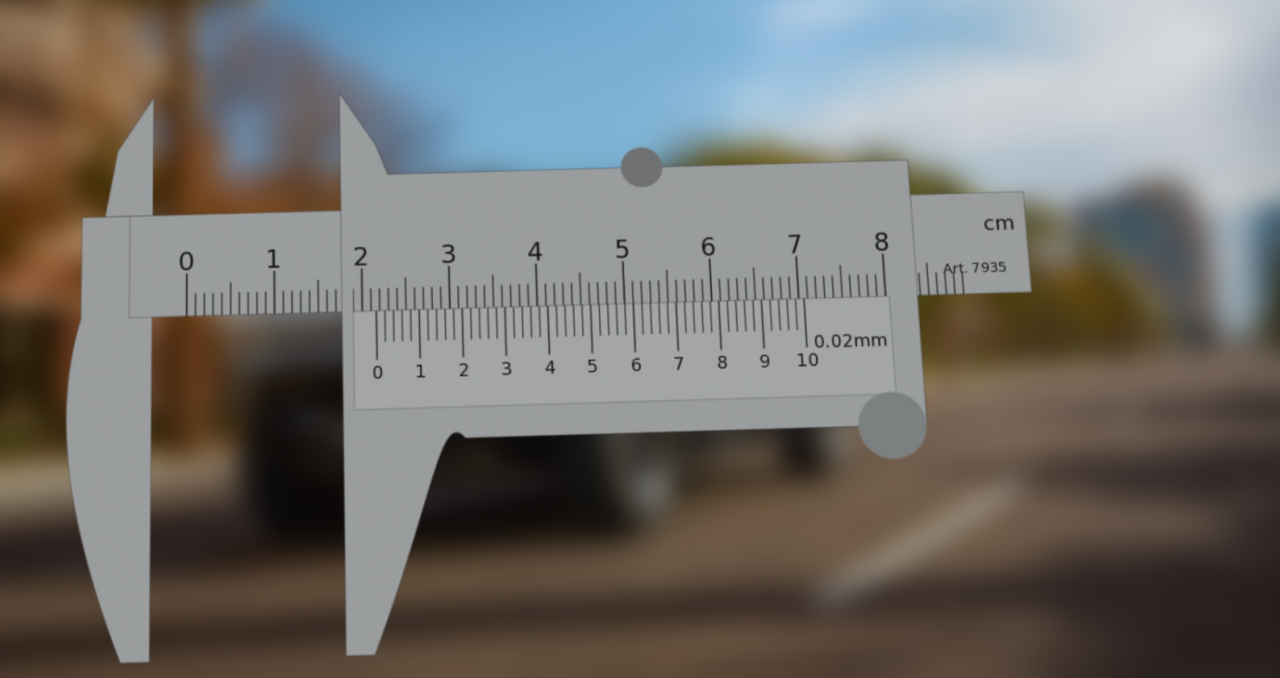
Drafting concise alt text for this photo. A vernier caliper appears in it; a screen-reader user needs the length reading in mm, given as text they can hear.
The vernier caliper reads 21.6 mm
